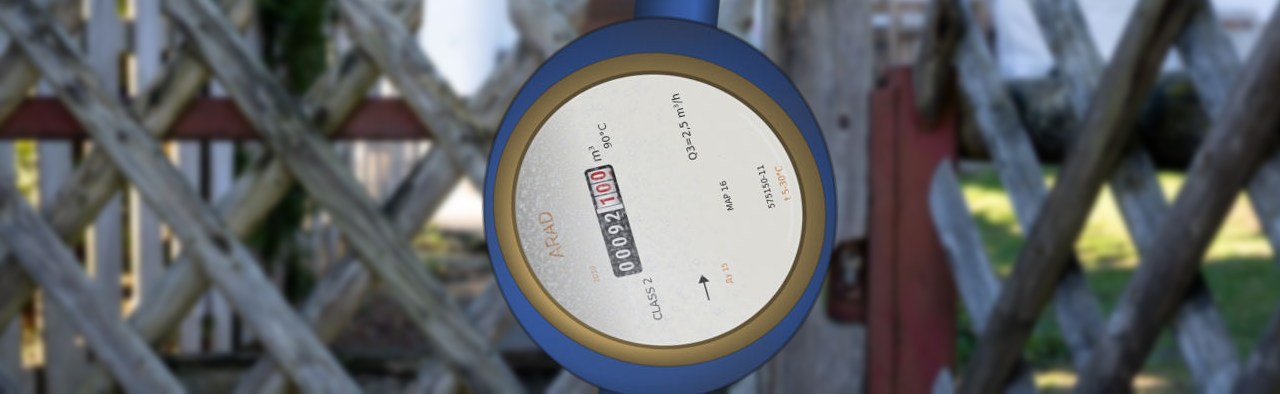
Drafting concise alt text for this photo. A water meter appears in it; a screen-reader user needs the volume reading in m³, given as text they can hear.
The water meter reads 92.100 m³
